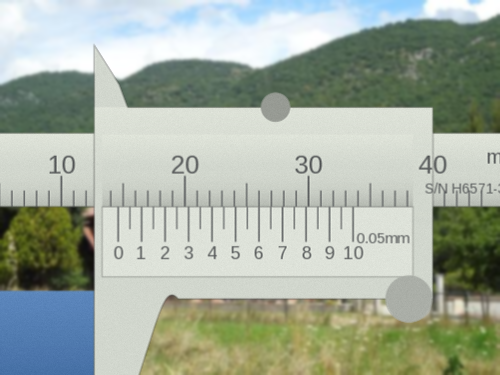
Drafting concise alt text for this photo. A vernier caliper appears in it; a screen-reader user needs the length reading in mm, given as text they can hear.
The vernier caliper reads 14.6 mm
